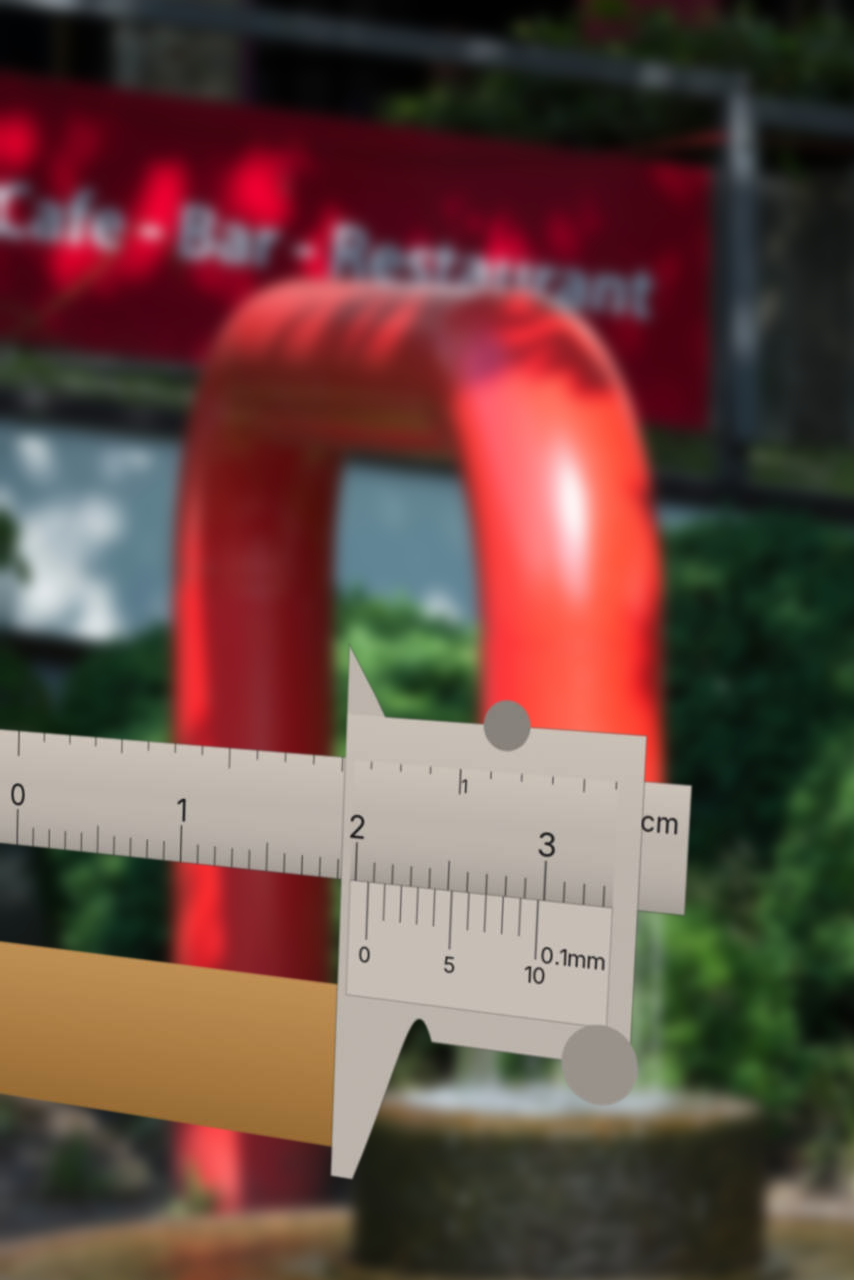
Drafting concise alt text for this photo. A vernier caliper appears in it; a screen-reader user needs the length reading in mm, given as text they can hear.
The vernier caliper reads 20.7 mm
